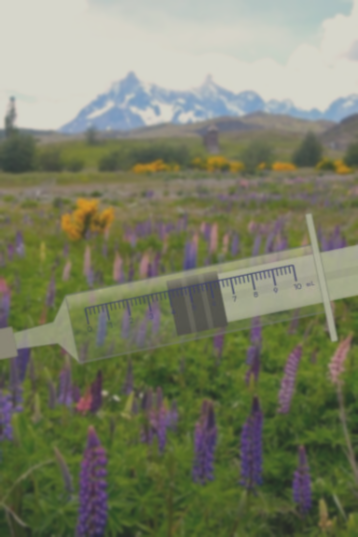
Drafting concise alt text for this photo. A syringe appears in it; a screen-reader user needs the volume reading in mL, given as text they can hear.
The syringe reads 4 mL
